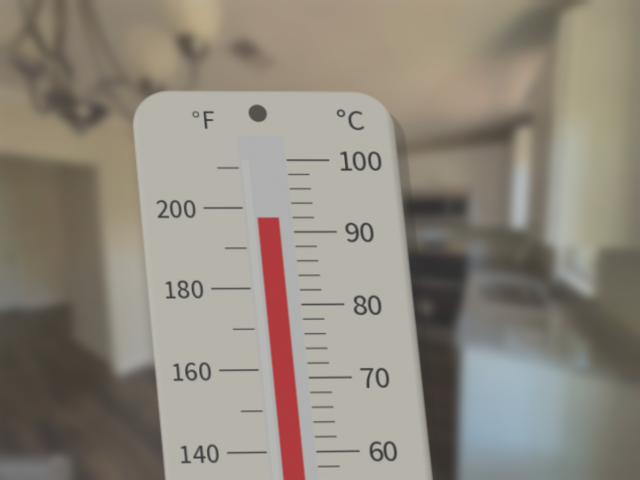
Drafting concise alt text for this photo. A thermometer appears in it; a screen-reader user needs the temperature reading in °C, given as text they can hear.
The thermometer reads 92 °C
